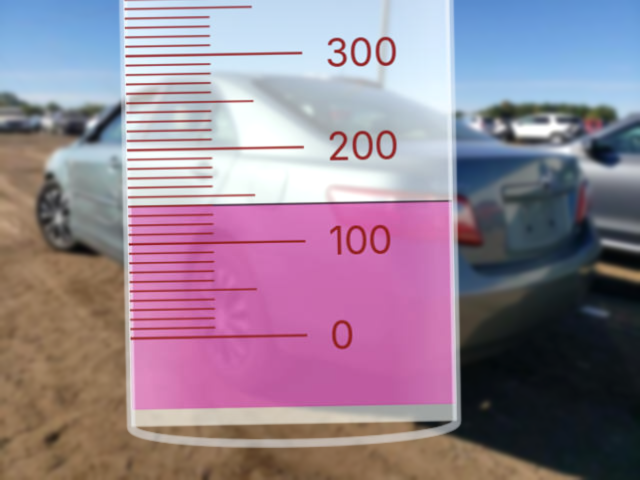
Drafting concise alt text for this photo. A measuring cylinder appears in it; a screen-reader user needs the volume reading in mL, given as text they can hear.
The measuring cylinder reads 140 mL
